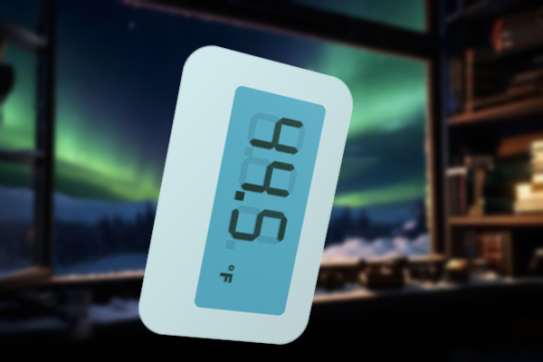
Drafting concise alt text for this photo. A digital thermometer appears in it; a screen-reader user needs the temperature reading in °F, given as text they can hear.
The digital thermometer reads 44.5 °F
